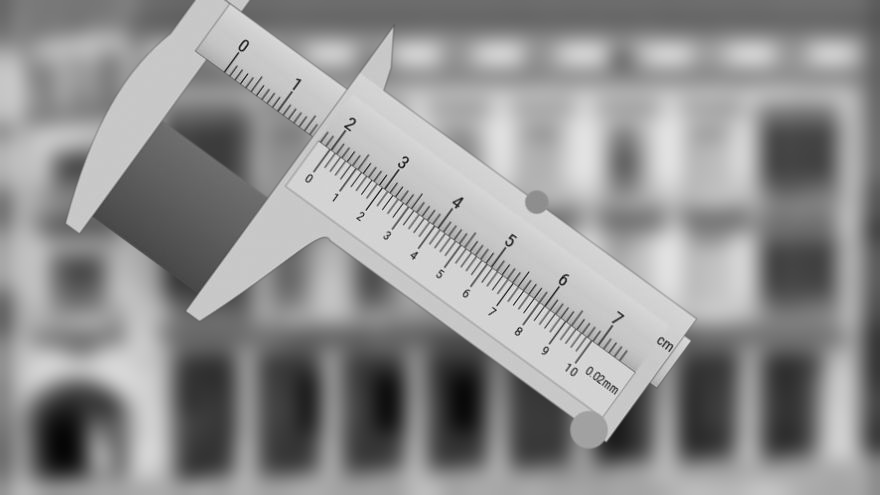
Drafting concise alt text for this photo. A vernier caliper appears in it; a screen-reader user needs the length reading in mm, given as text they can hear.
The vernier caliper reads 19.8 mm
